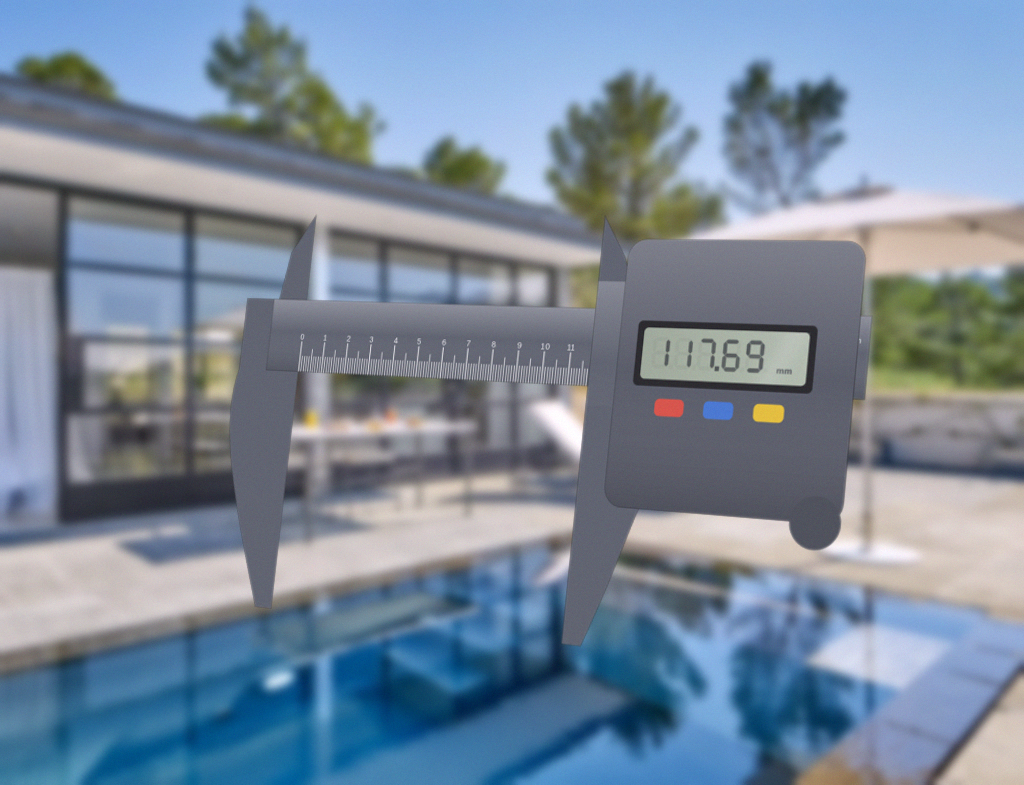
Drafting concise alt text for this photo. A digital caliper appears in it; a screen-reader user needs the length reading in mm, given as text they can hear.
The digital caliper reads 117.69 mm
